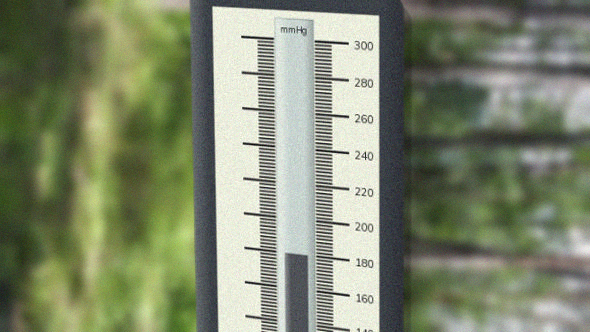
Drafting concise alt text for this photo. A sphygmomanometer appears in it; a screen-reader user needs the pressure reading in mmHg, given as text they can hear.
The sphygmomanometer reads 180 mmHg
